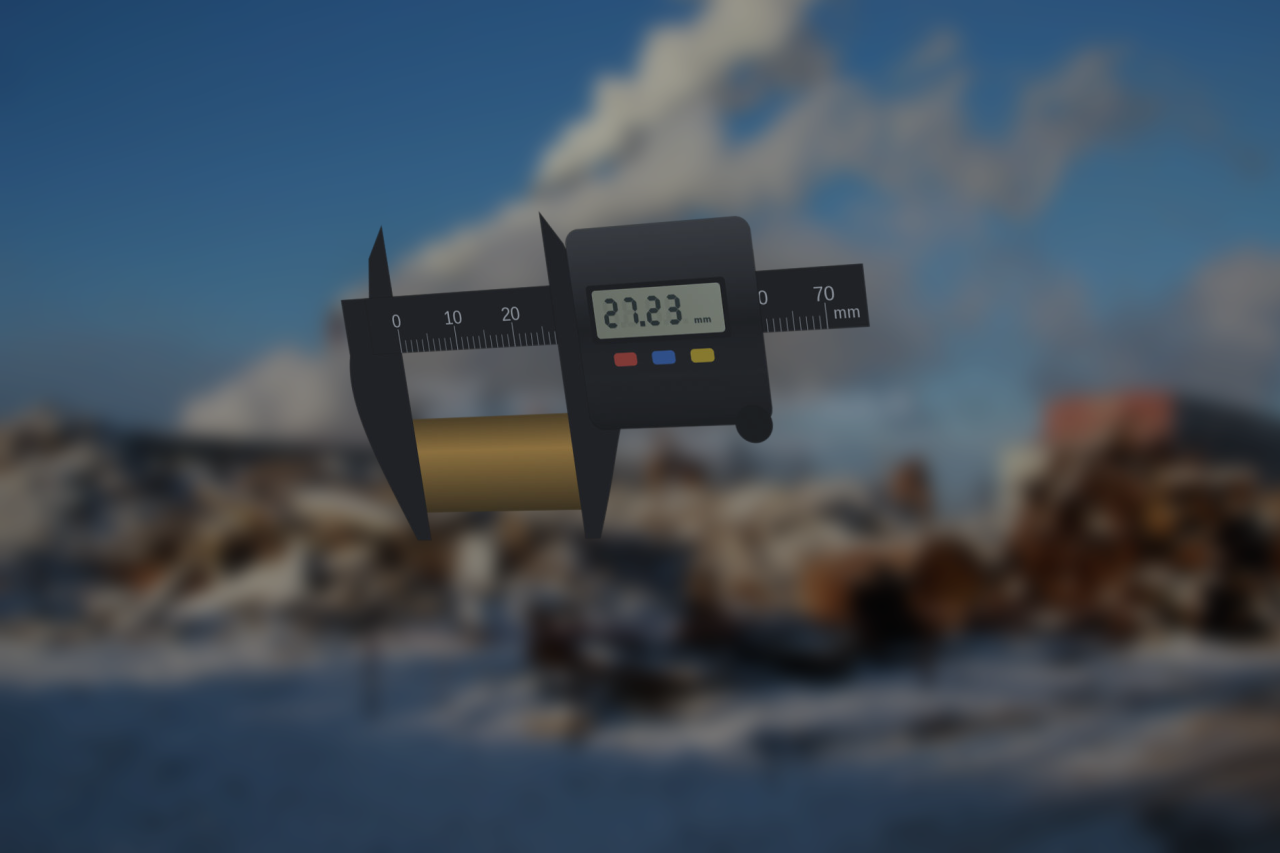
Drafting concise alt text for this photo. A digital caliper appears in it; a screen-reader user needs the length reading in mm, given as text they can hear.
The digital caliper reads 27.23 mm
